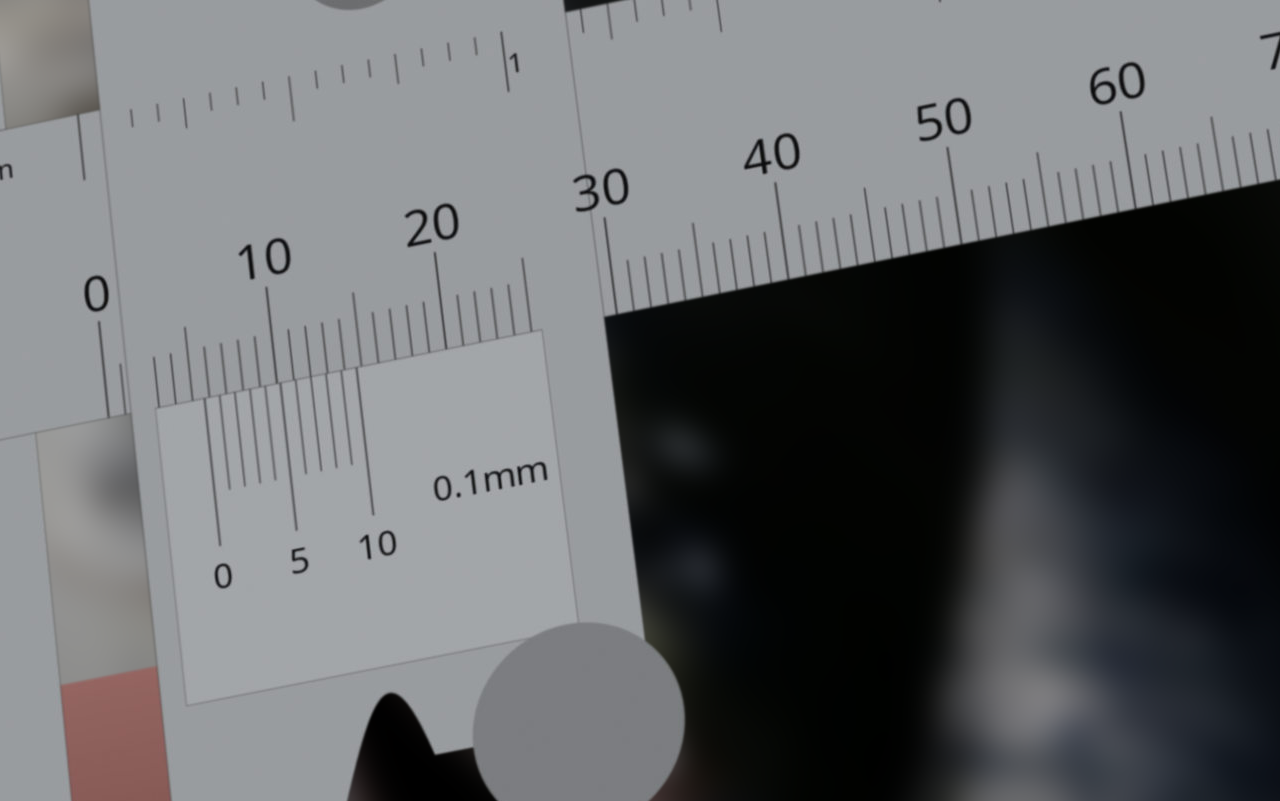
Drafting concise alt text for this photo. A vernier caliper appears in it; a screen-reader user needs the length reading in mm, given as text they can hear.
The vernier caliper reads 5.7 mm
